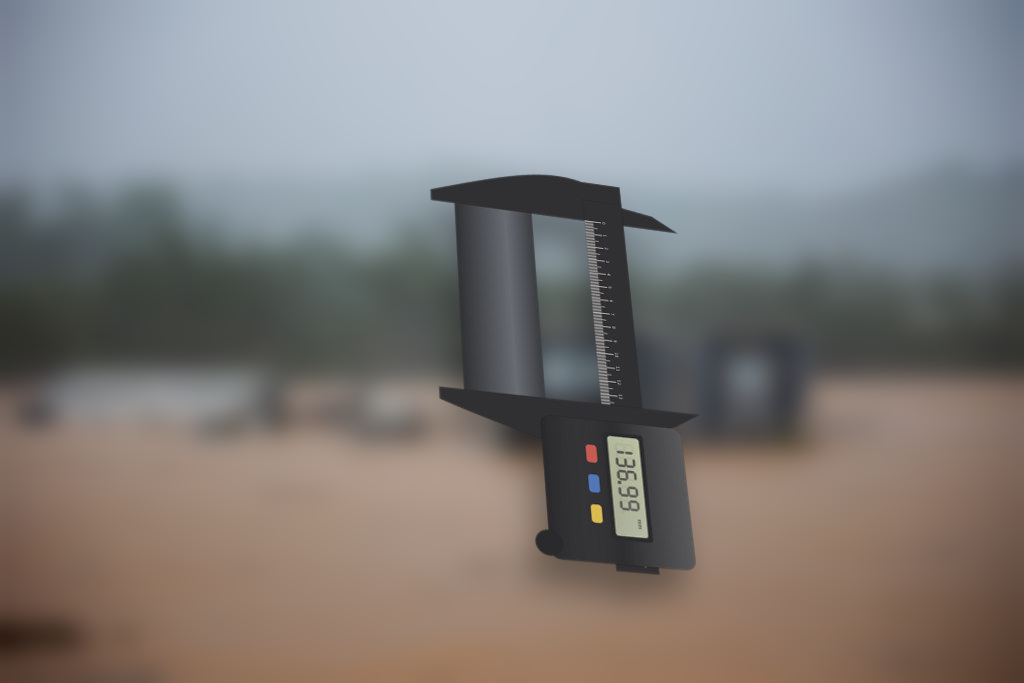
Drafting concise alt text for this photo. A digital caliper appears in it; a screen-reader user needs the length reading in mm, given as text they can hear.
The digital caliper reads 136.99 mm
